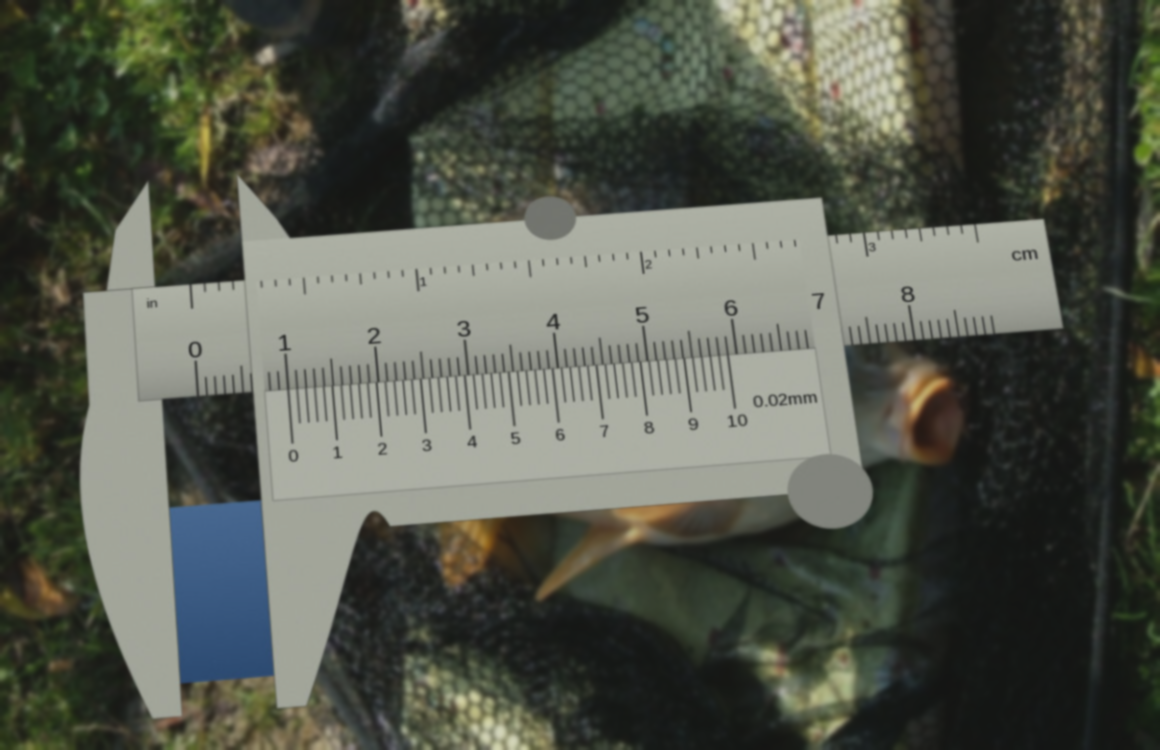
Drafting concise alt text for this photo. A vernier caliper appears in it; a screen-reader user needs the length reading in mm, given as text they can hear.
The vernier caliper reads 10.0 mm
